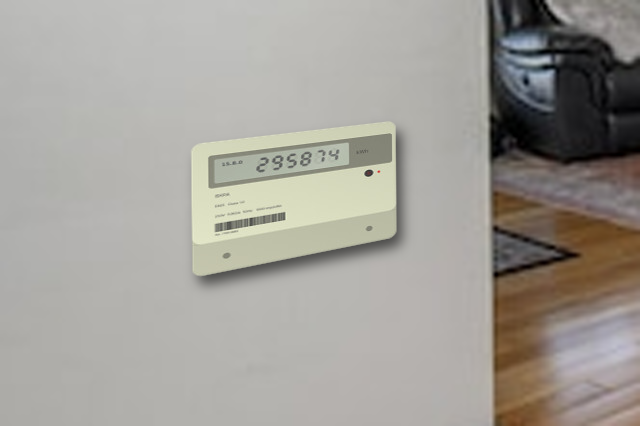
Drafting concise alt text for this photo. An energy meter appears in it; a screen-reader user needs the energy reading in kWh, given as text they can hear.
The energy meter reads 295874 kWh
